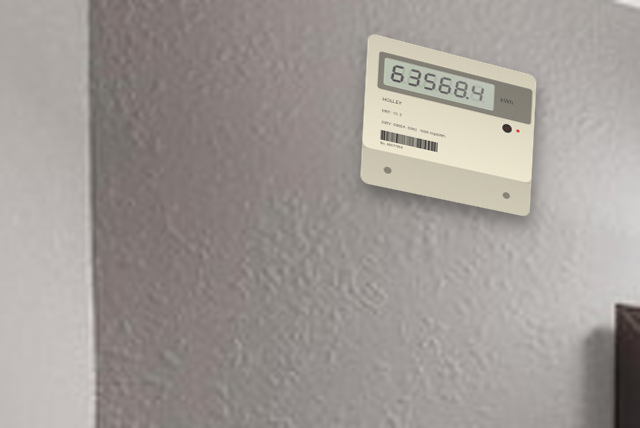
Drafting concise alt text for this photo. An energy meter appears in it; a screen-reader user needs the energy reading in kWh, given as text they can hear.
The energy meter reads 63568.4 kWh
